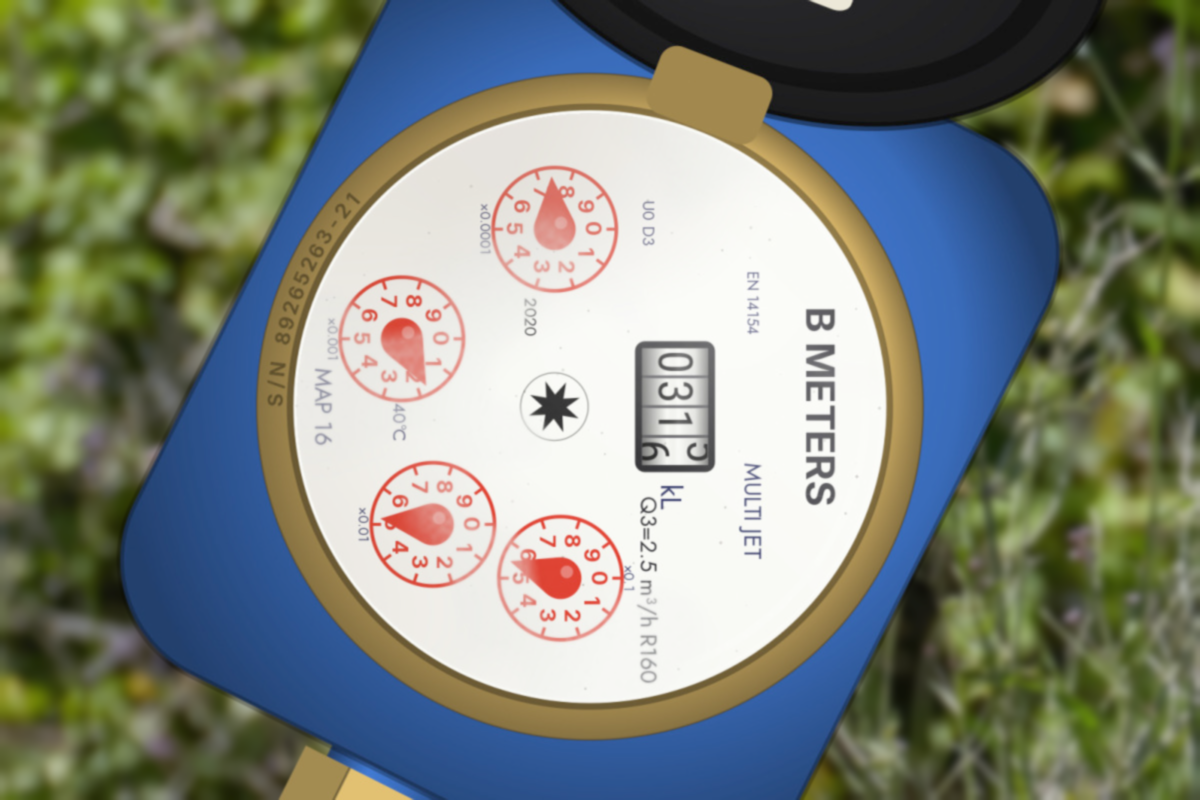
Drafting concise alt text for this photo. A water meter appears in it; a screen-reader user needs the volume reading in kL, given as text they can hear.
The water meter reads 315.5517 kL
